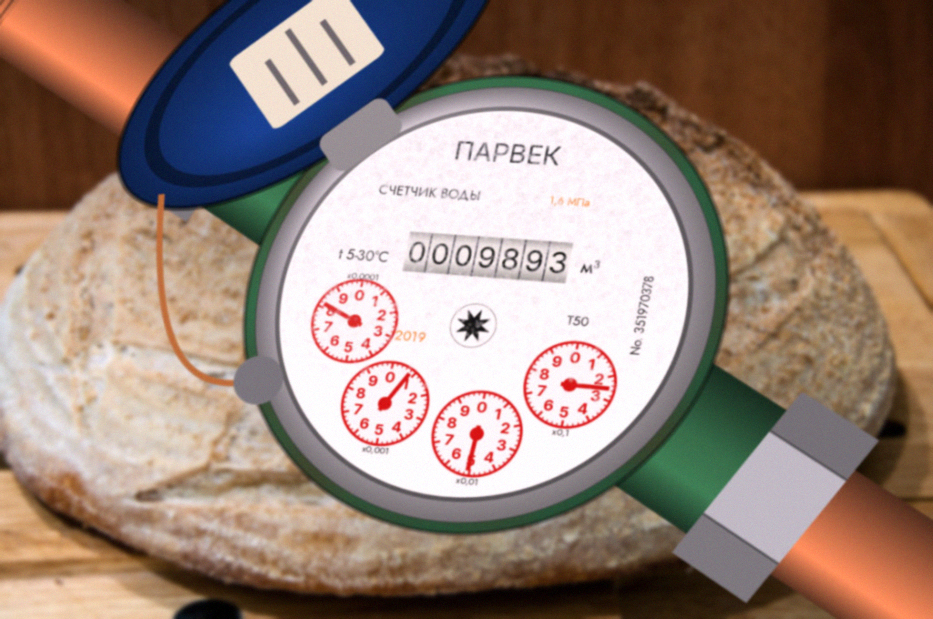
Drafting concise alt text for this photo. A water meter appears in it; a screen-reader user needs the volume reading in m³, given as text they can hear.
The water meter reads 9893.2508 m³
